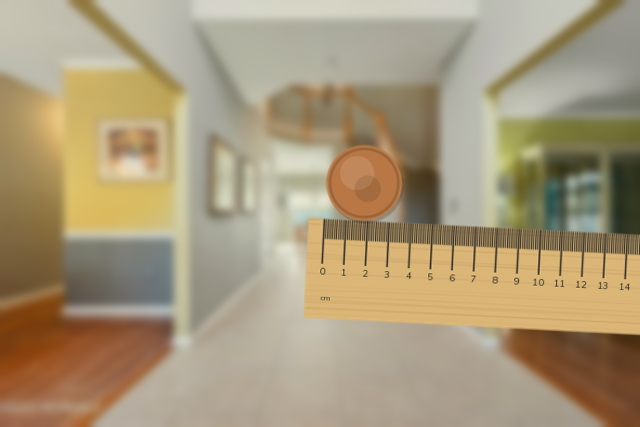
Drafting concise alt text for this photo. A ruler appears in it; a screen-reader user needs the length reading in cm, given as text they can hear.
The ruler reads 3.5 cm
